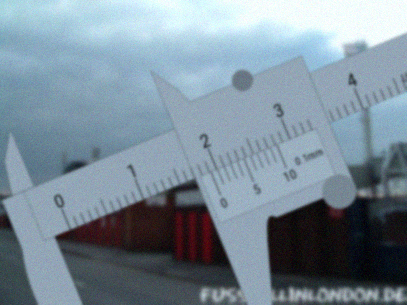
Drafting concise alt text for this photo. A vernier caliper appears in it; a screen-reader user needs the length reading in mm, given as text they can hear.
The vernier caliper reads 19.2 mm
